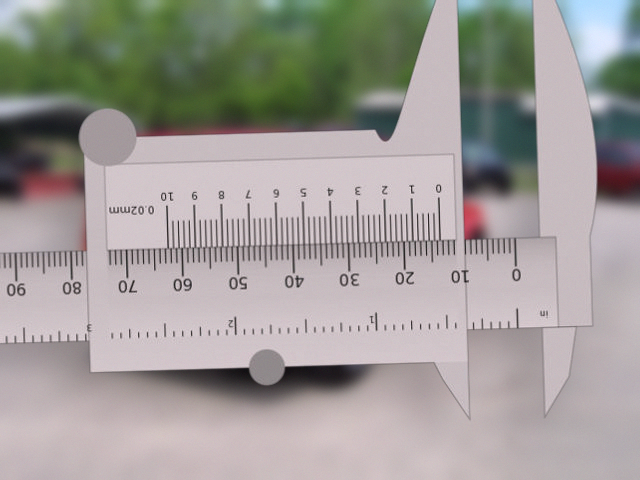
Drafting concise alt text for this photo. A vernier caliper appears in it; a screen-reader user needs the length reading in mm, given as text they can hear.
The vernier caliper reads 13.5 mm
